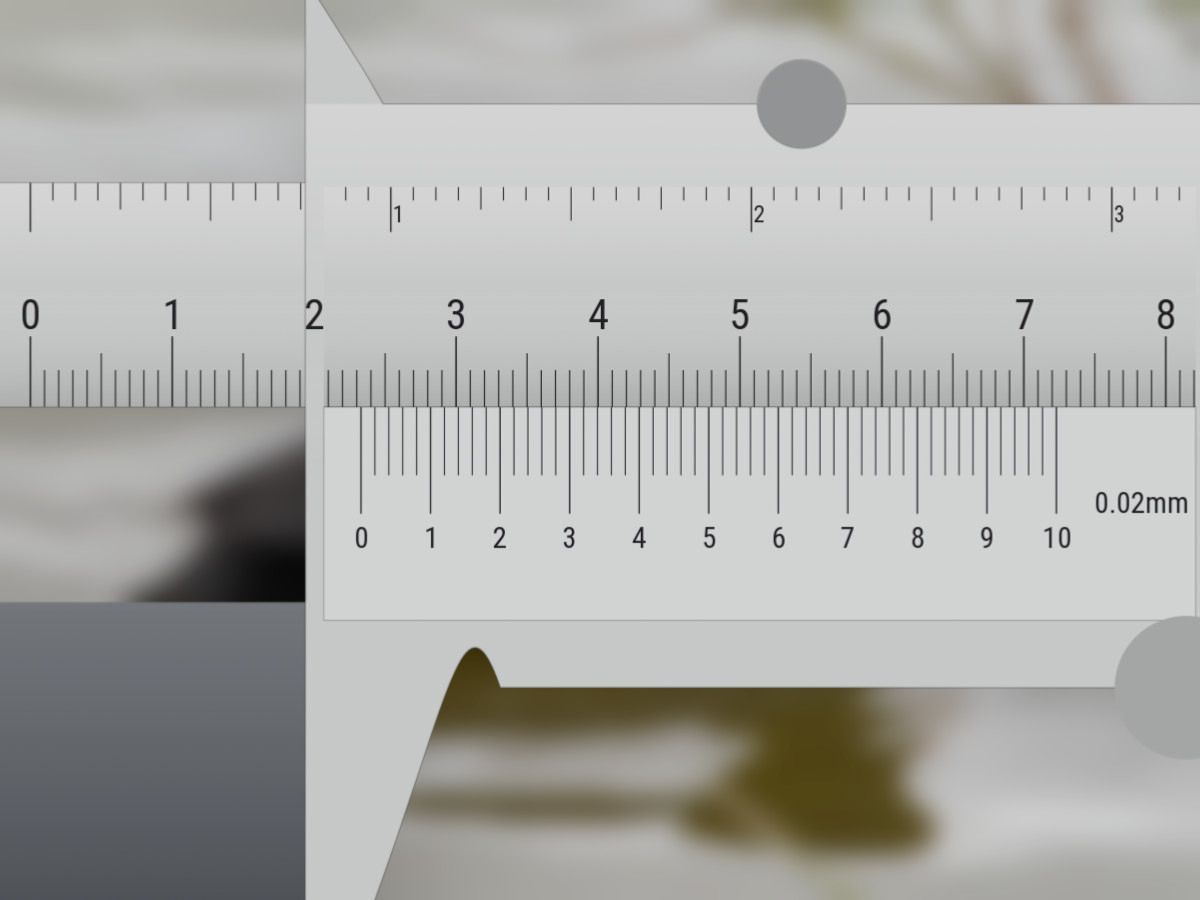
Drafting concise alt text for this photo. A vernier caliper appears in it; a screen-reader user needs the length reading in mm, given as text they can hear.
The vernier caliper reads 23.3 mm
